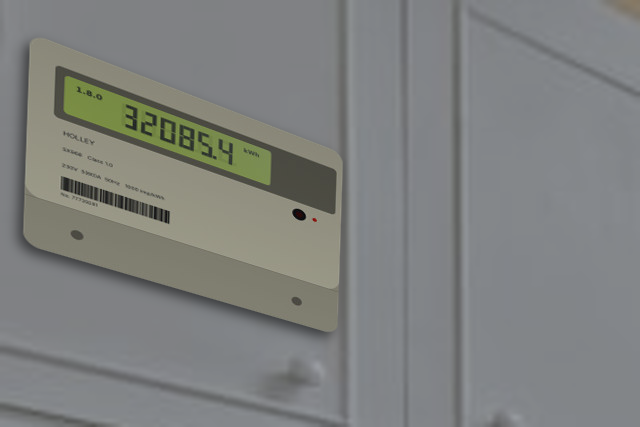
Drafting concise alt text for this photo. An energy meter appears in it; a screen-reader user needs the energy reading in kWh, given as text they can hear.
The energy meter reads 32085.4 kWh
